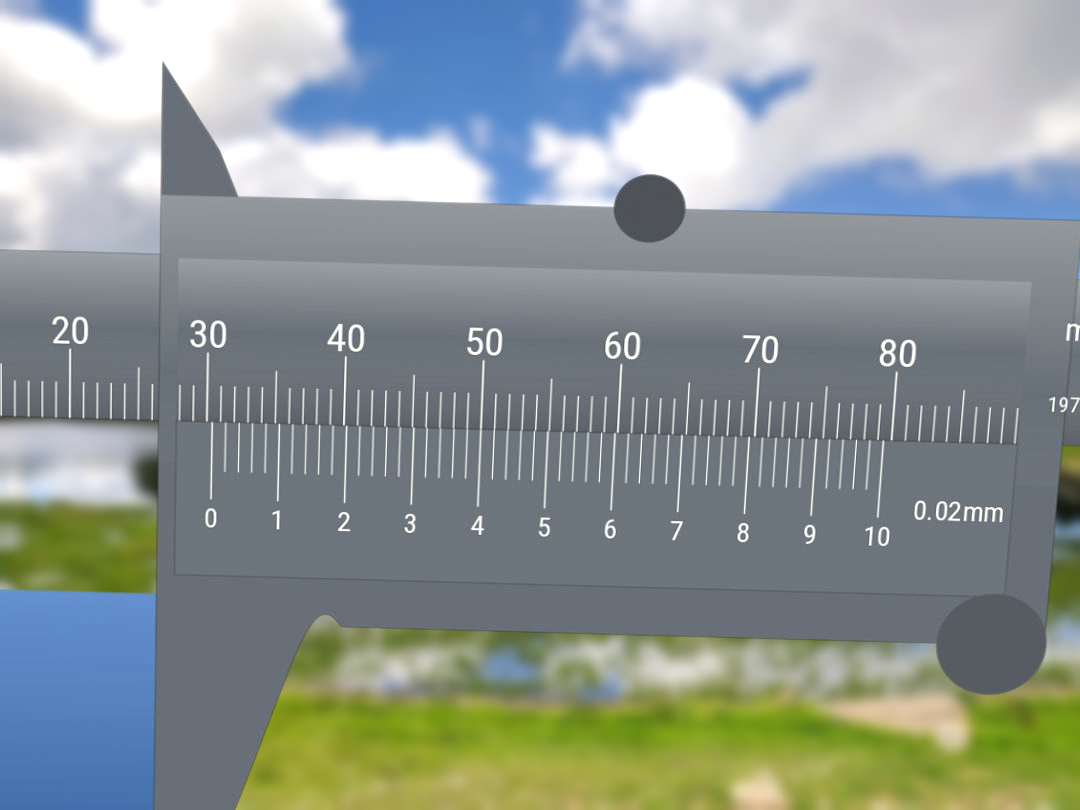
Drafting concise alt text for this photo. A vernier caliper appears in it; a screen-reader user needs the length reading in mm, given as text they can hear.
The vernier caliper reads 30.4 mm
